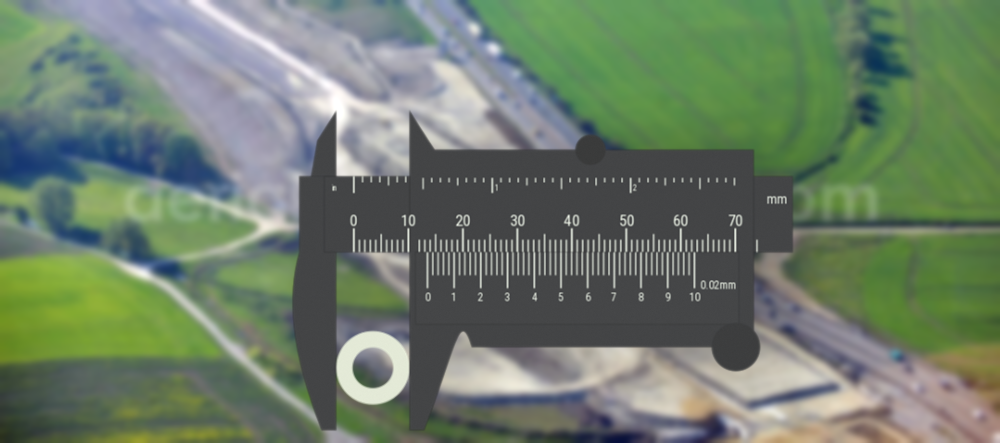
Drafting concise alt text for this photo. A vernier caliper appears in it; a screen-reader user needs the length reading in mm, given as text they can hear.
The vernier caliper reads 13.5 mm
